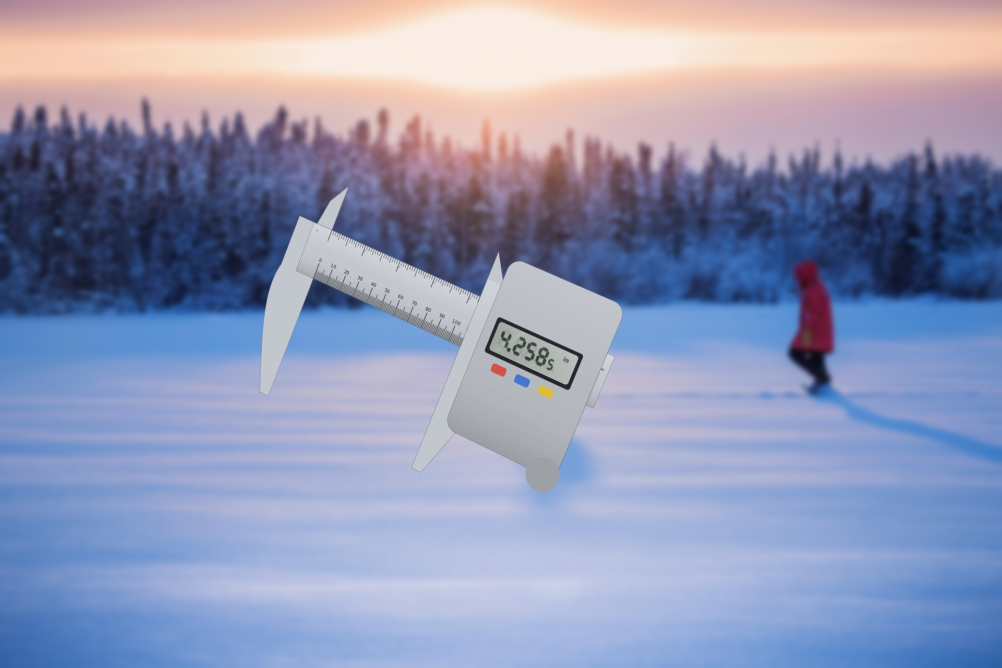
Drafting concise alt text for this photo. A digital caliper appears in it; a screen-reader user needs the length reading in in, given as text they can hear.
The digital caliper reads 4.2585 in
